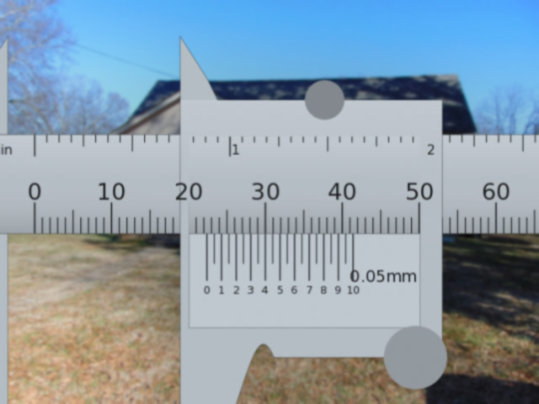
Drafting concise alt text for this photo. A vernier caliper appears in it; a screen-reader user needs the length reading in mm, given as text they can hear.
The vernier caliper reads 22.4 mm
